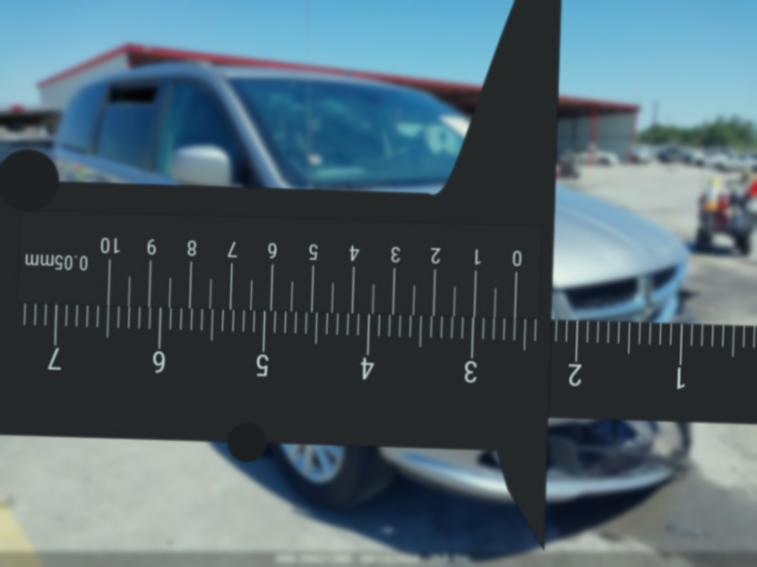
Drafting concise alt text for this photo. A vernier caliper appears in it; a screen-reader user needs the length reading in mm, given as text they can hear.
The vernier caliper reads 26.0 mm
